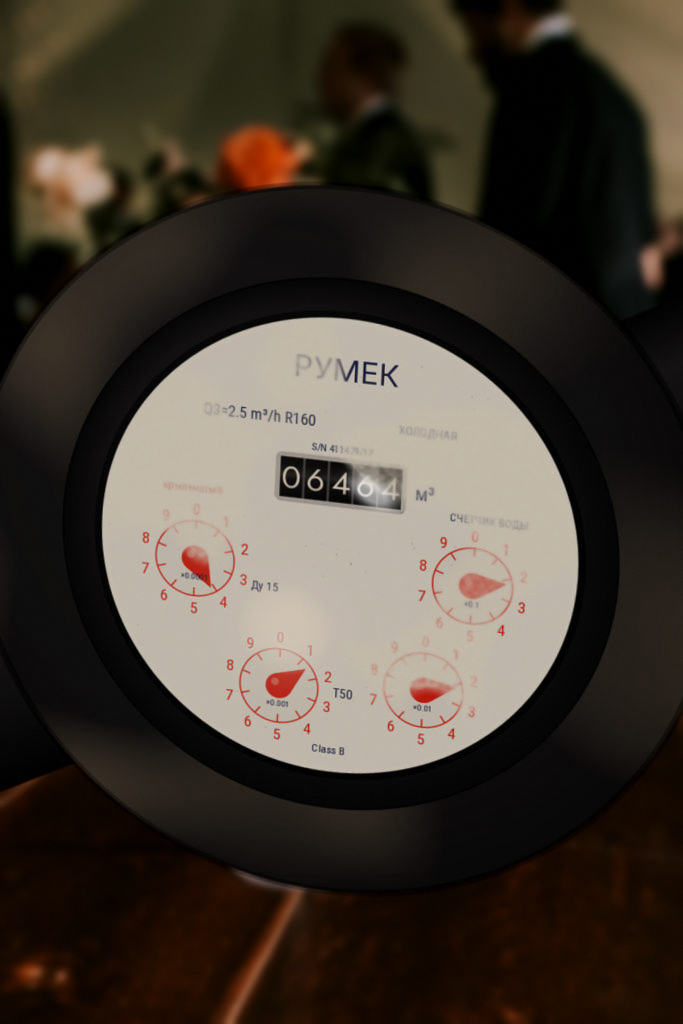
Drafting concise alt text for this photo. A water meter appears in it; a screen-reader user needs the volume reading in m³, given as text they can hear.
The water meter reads 6464.2214 m³
